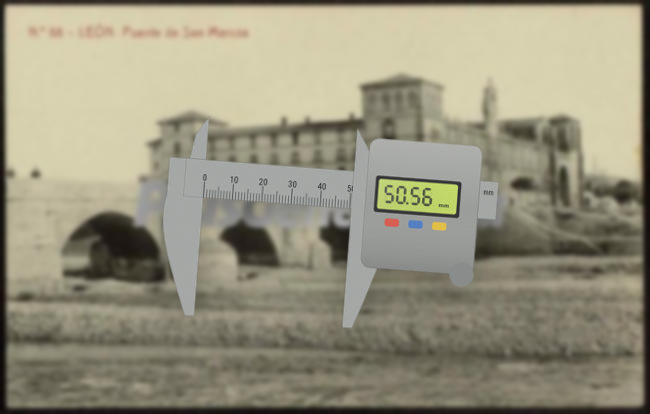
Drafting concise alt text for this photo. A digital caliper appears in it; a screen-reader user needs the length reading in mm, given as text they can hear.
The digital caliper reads 50.56 mm
